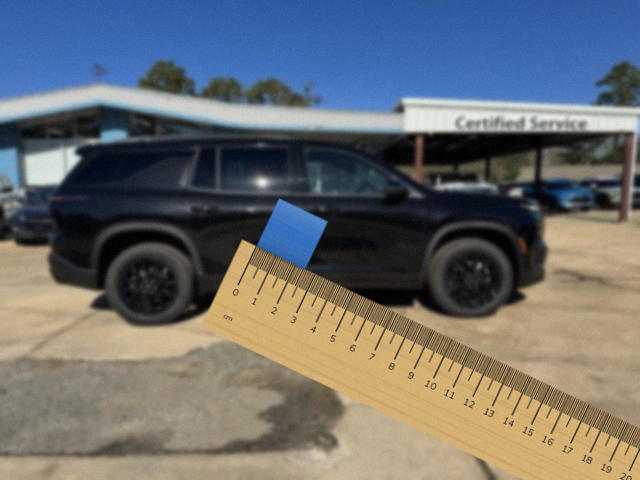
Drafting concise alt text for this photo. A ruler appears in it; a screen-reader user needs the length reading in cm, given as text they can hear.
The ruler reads 2.5 cm
